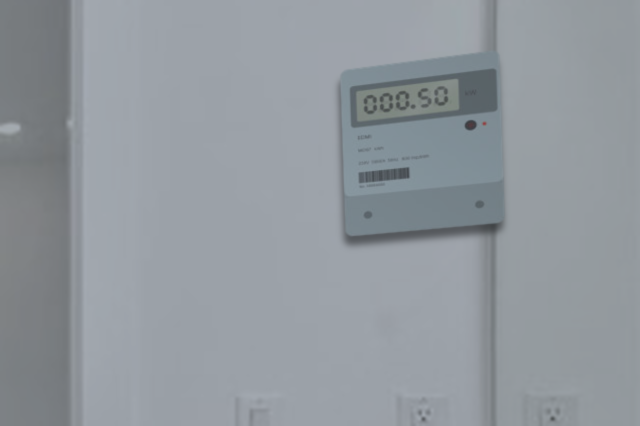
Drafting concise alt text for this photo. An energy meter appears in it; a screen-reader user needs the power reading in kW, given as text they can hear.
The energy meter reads 0.50 kW
